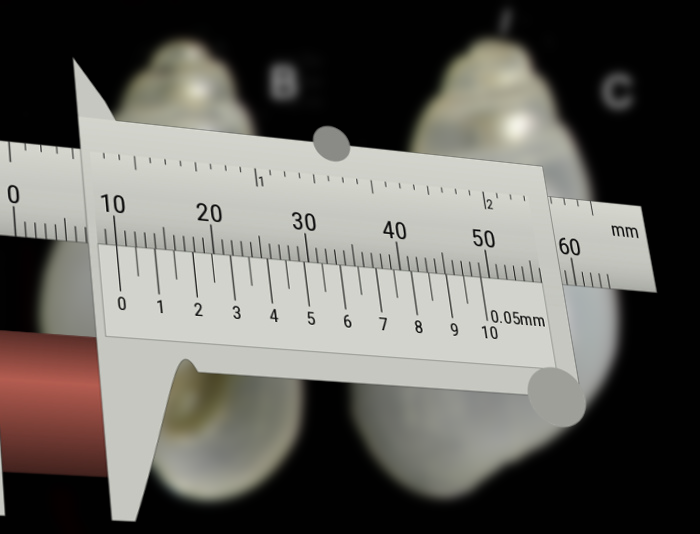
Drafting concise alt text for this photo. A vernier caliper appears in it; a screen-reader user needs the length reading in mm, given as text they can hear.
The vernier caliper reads 10.0 mm
